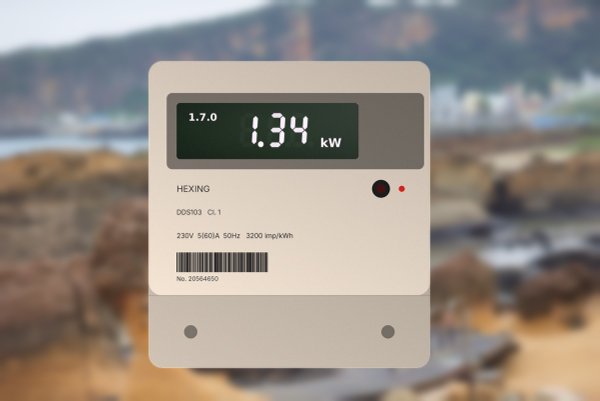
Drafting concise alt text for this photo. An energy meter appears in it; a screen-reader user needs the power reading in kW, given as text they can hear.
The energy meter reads 1.34 kW
